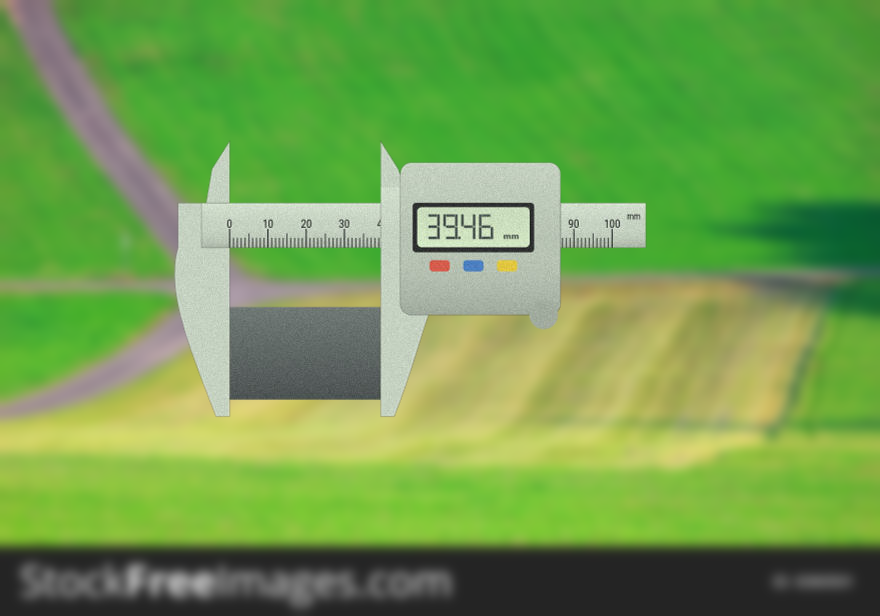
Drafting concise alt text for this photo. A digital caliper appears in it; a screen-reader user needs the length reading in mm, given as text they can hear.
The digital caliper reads 39.46 mm
